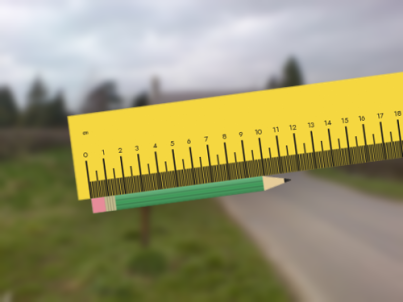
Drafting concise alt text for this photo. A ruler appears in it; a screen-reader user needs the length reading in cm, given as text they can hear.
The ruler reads 11.5 cm
